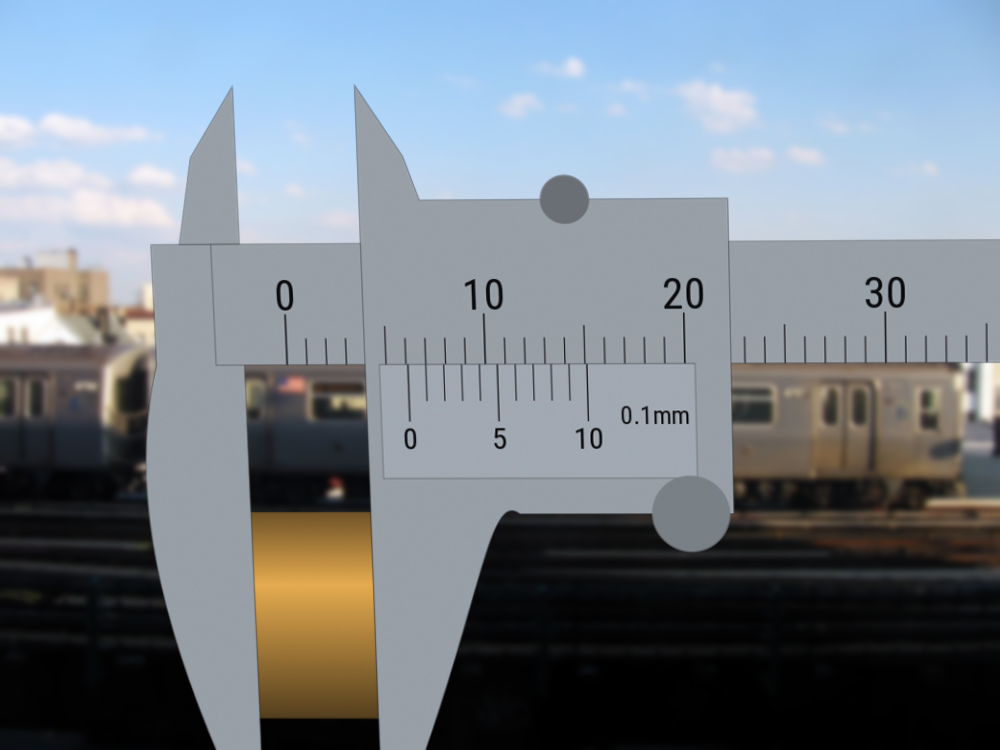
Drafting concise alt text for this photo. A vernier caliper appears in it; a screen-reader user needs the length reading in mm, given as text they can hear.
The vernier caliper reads 6.1 mm
